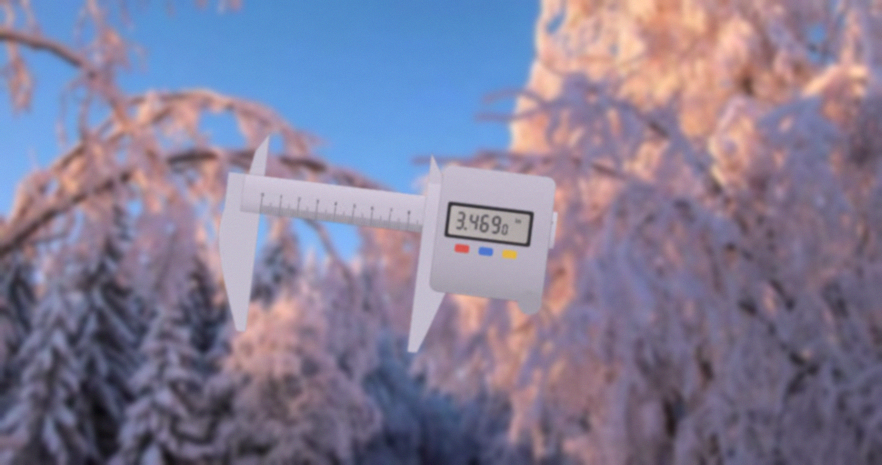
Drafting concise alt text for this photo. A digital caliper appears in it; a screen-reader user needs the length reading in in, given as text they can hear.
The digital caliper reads 3.4690 in
